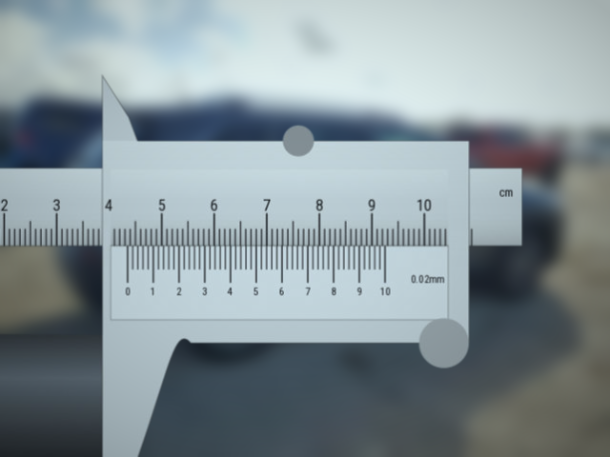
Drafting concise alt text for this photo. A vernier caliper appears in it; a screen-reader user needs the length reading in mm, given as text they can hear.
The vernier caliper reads 43.5 mm
